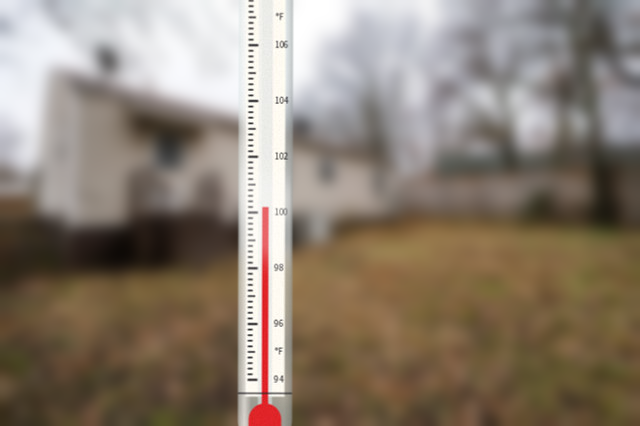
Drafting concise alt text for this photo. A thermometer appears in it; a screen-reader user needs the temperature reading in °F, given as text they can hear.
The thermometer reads 100.2 °F
